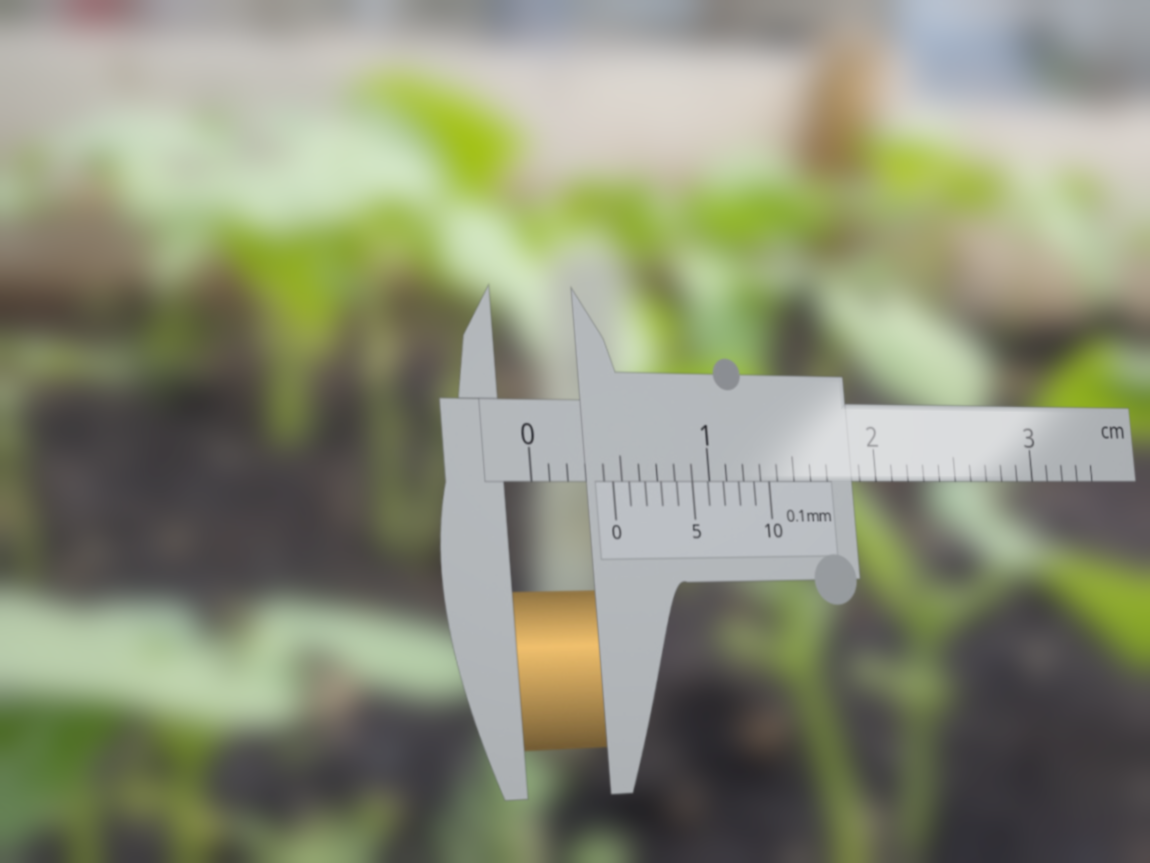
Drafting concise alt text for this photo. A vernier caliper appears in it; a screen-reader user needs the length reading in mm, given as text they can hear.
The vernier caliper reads 4.5 mm
